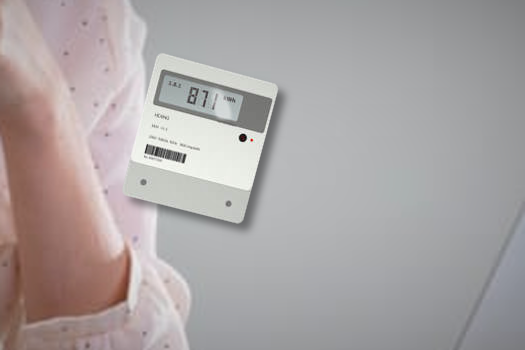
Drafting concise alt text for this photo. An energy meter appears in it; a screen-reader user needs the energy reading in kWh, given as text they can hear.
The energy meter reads 871 kWh
